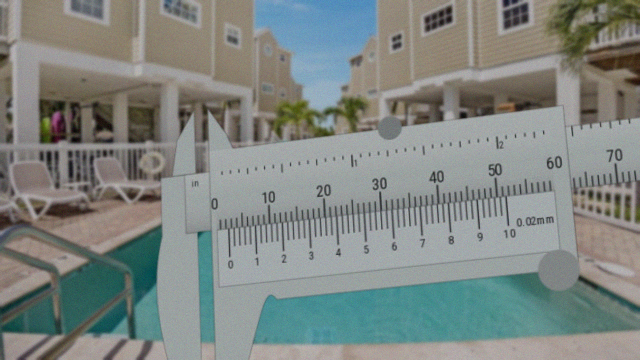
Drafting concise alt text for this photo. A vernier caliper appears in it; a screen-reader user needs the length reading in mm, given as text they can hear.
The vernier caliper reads 2.5 mm
